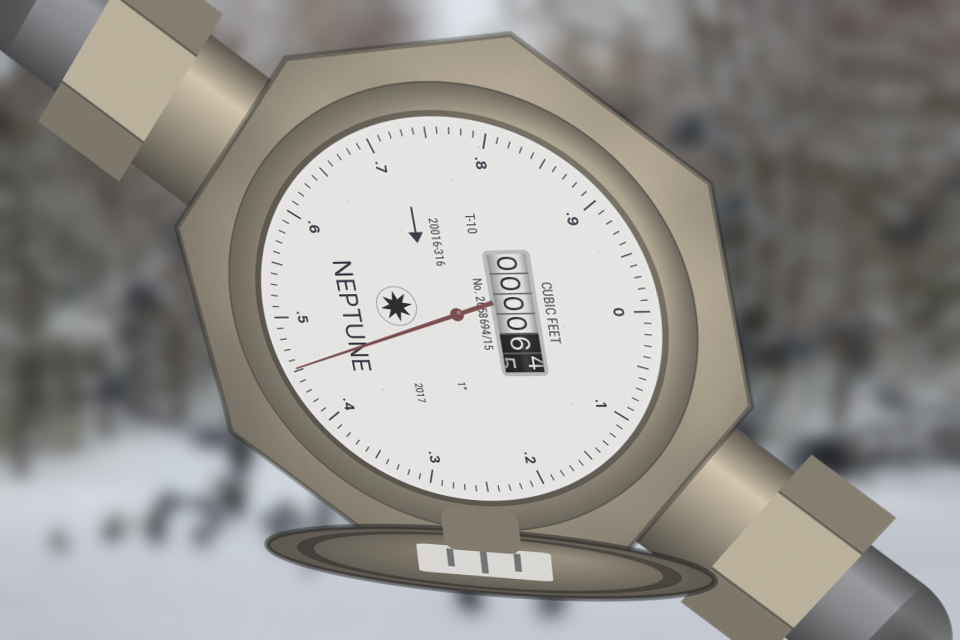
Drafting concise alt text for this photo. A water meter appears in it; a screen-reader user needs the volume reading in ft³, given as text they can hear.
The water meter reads 64.45 ft³
